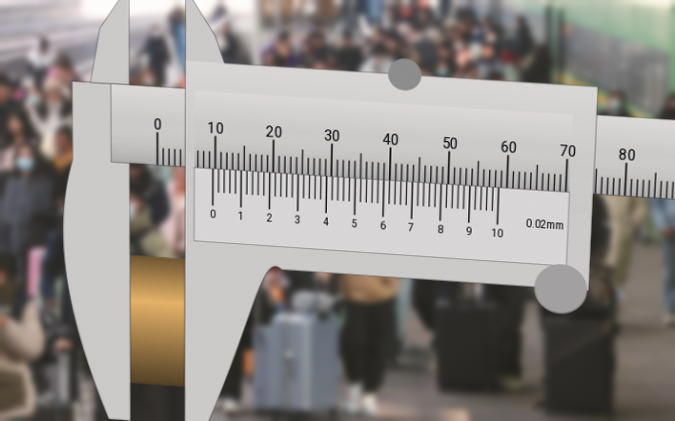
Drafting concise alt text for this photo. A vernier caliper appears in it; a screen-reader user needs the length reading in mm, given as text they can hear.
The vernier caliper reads 9.6 mm
